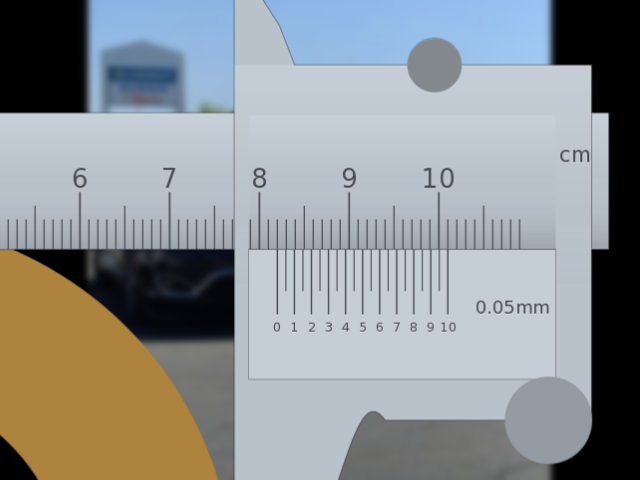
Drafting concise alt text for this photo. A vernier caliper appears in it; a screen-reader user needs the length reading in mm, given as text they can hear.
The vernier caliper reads 82.0 mm
